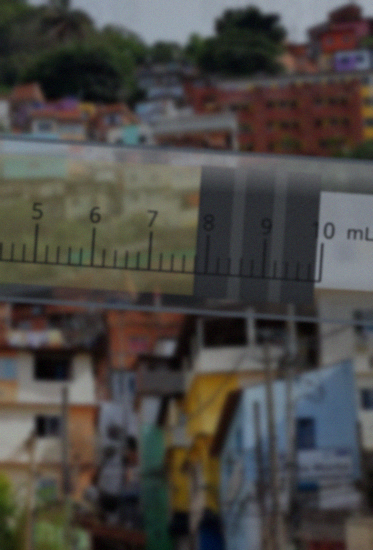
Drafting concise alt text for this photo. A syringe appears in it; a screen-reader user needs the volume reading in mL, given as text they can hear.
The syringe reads 7.8 mL
